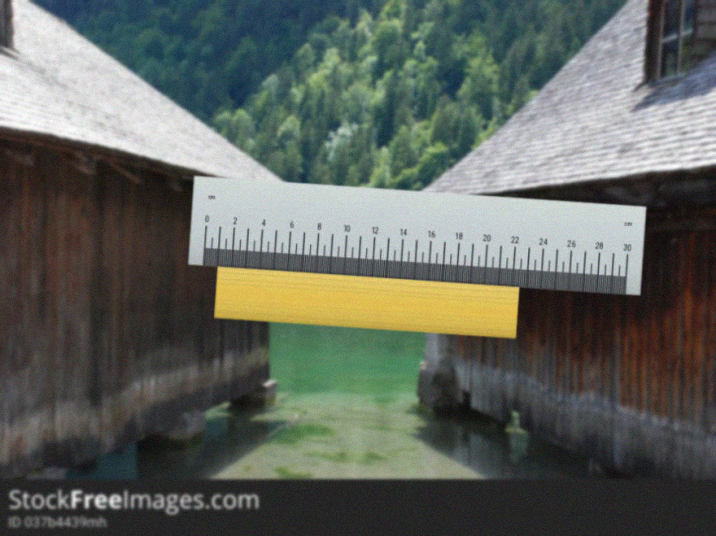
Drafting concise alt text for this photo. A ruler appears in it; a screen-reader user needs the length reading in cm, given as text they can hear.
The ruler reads 21.5 cm
